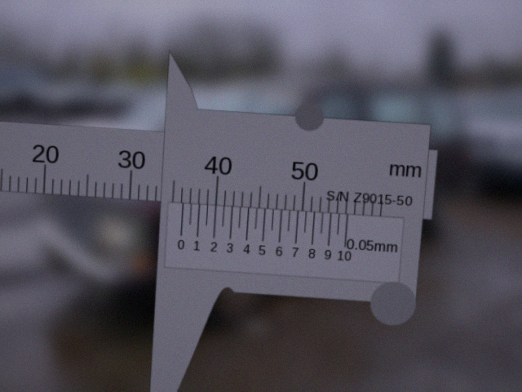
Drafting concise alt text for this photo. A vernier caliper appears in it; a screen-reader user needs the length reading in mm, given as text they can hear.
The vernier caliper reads 36.2 mm
